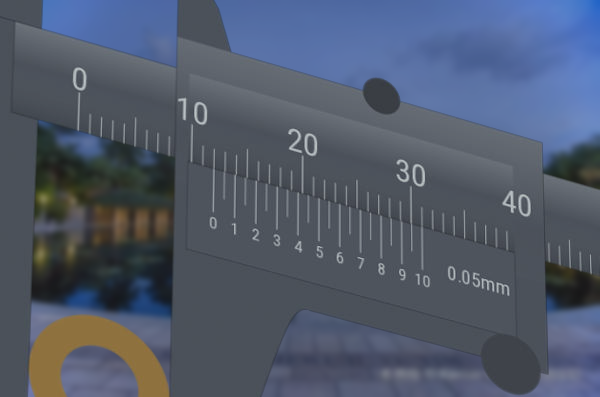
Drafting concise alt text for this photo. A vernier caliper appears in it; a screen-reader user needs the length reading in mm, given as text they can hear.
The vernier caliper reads 12.0 mm
